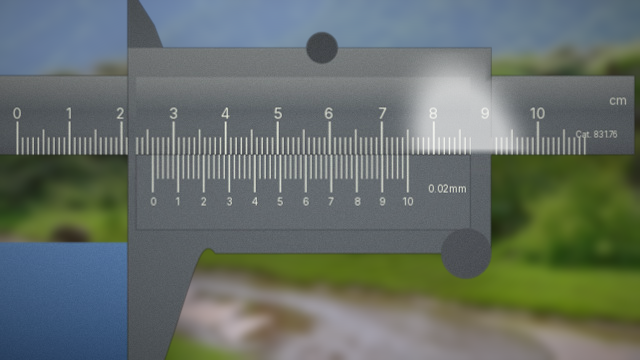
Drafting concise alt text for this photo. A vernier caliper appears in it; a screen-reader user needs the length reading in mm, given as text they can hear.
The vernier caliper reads 26.0 mm
